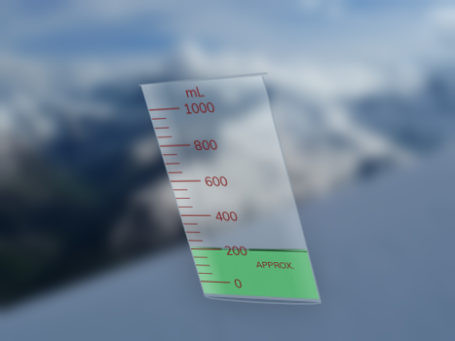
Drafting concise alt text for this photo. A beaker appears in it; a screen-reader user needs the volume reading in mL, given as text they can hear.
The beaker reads 200 mL
